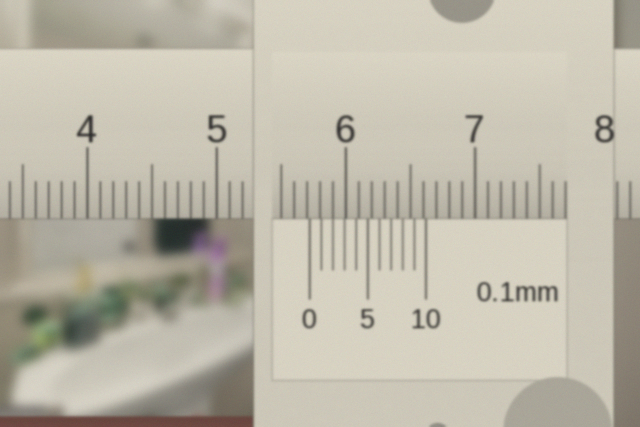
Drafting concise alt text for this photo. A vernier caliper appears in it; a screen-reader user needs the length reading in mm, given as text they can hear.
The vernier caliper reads 57.2 mm
